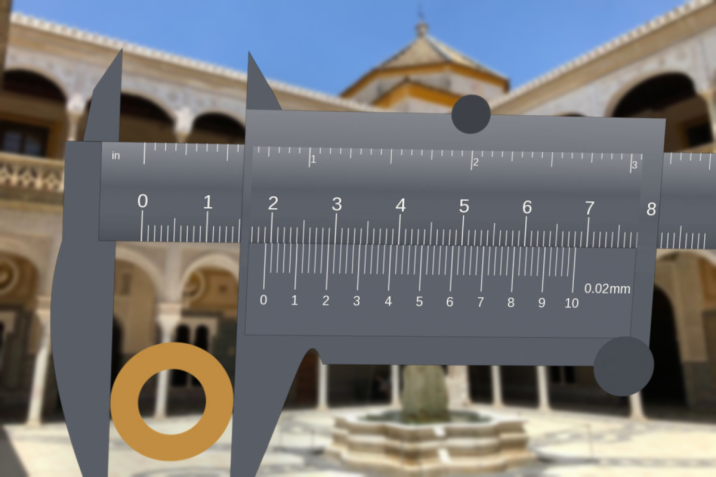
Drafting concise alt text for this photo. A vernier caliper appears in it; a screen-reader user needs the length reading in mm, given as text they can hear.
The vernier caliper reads 19.2 mm
